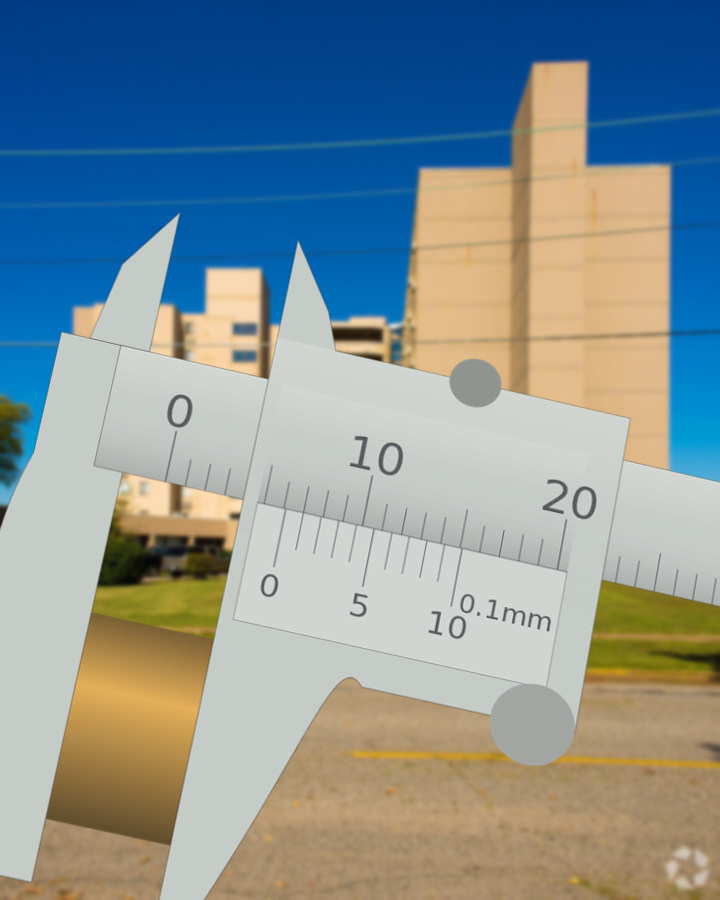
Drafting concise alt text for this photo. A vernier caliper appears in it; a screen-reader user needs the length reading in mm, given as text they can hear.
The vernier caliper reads 6.1 mm
